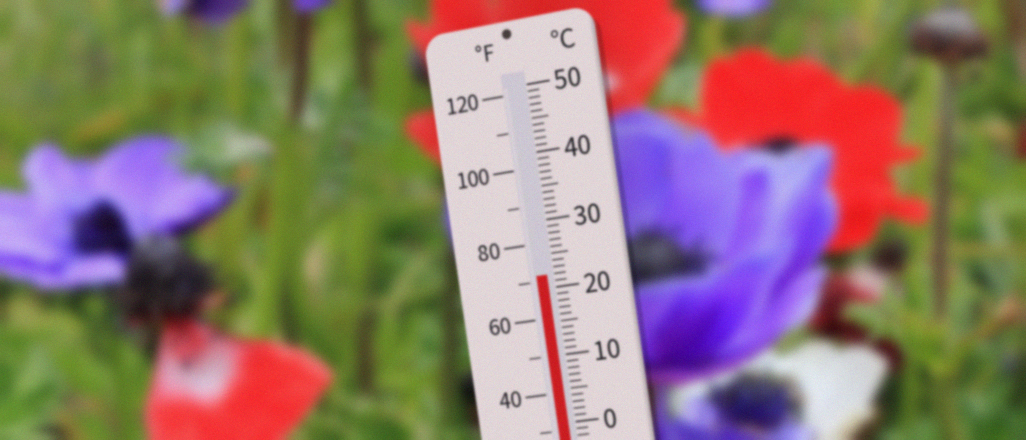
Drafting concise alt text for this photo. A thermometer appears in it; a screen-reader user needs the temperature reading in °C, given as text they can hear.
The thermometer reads 22 °C
